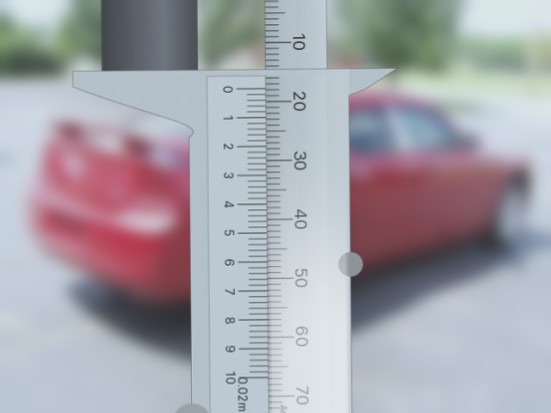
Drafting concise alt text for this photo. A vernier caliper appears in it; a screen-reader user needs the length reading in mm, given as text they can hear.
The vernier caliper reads 17.8 mm
